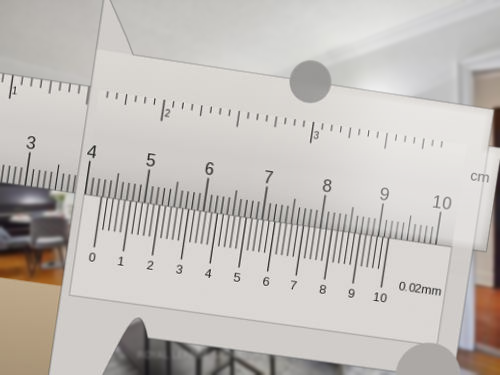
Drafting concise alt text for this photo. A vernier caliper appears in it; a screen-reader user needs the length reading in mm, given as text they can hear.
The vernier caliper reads 42.8 mm
